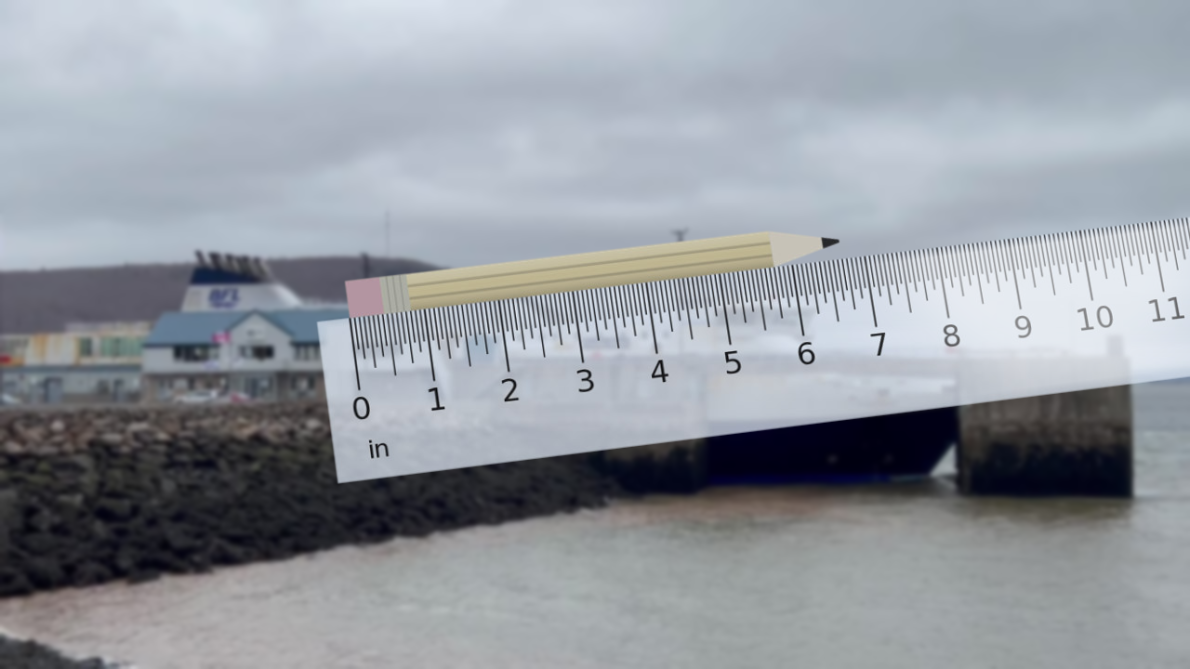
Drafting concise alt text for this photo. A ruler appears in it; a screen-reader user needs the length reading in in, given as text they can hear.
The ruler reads 6.6875 in
